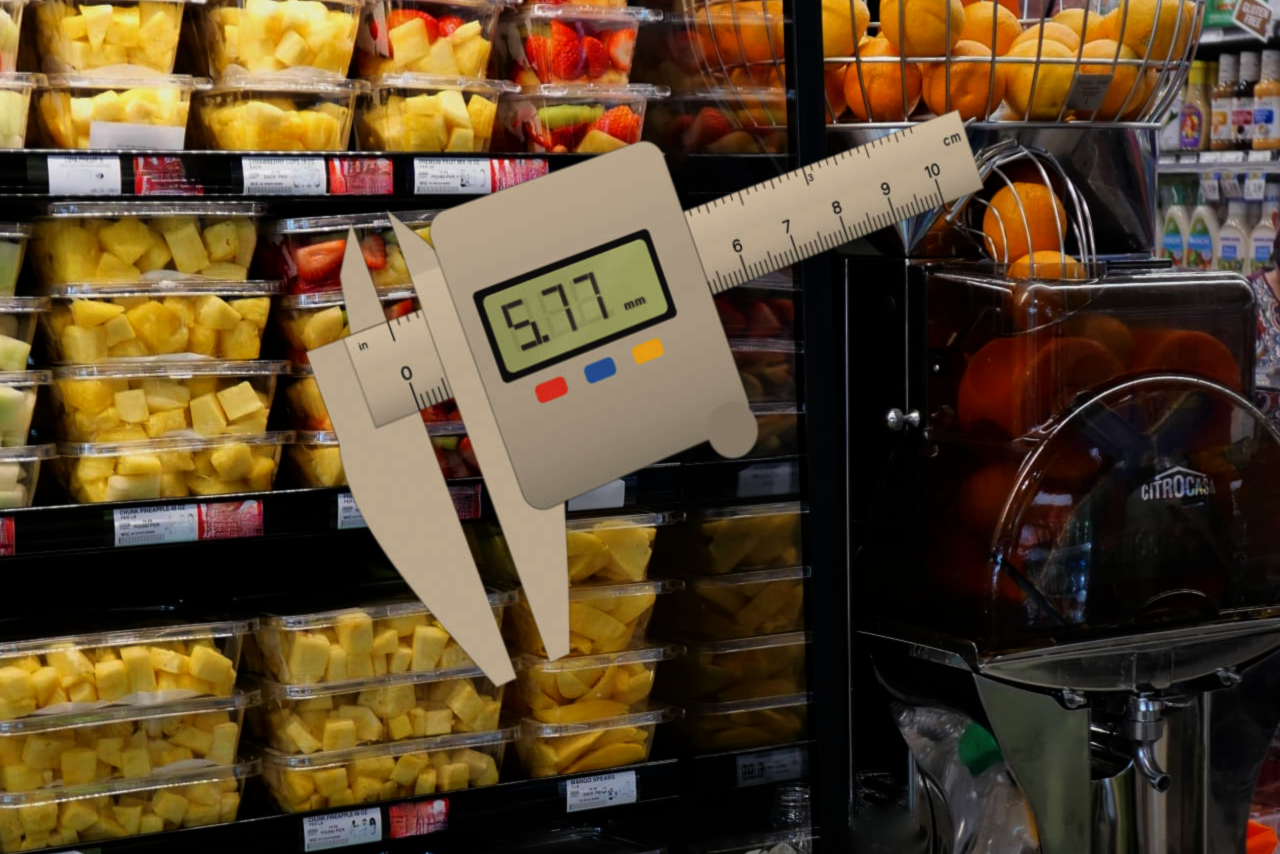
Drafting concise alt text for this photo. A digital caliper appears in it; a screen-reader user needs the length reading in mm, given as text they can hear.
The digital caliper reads 5.77 mm
